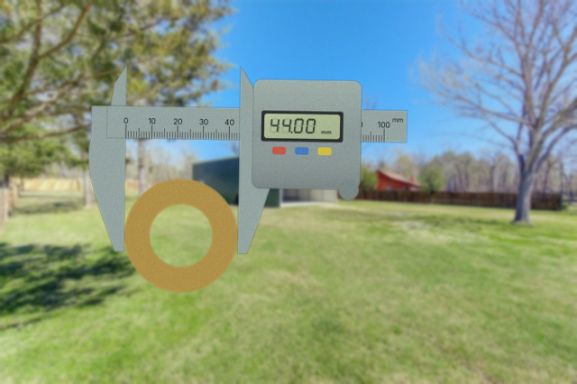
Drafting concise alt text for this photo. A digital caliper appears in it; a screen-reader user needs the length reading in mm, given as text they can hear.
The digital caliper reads 44.00 mm
